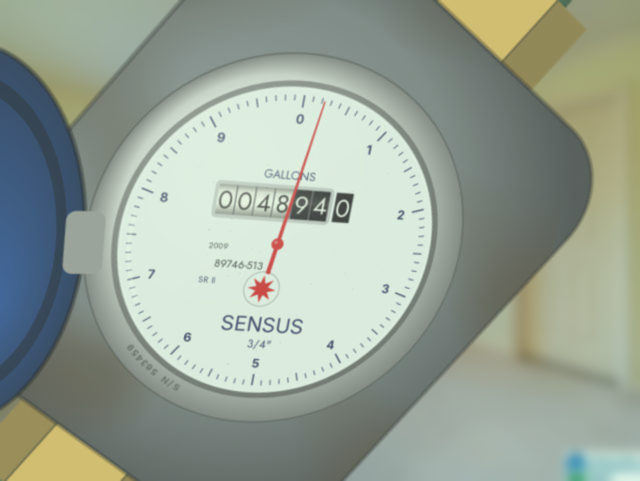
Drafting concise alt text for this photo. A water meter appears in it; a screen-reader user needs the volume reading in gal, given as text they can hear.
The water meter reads 48940.2 gal
